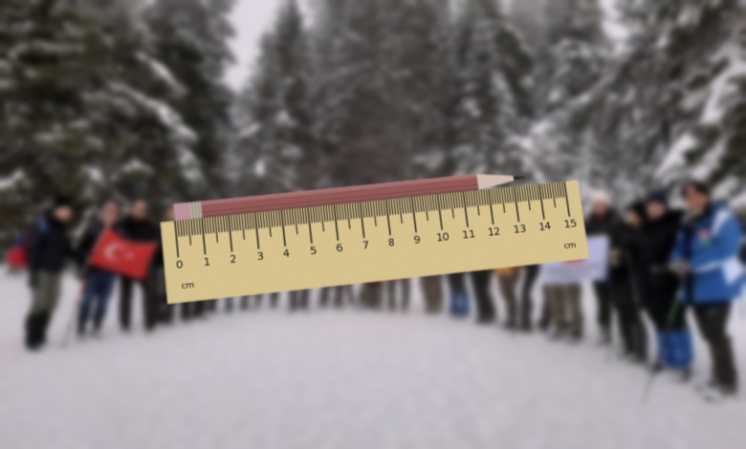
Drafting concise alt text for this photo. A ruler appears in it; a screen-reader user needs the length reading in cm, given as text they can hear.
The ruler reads 13.5 cm
